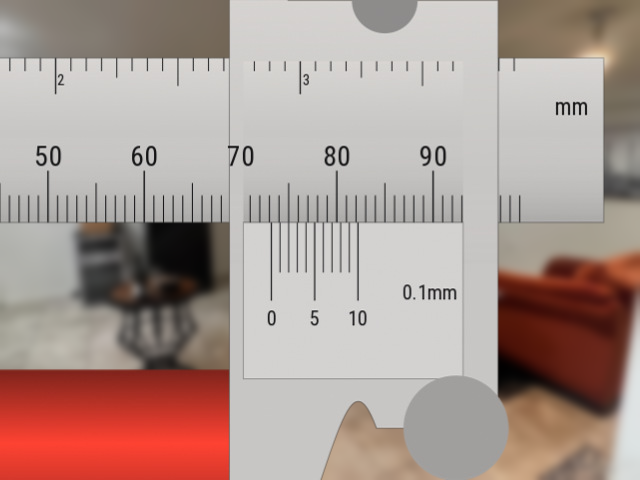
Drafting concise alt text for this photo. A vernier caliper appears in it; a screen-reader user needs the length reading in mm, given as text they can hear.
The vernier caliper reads 73.2 mm
